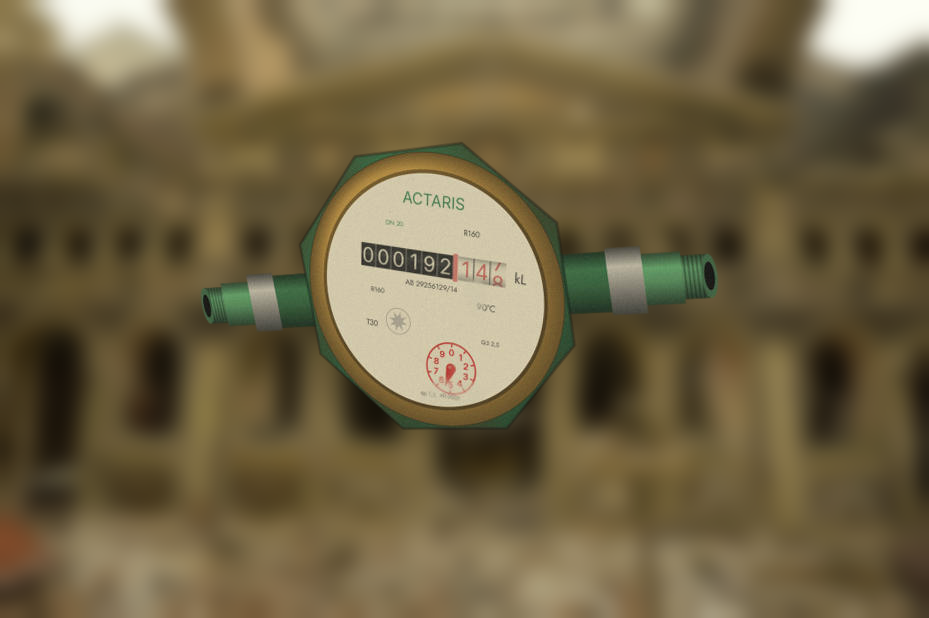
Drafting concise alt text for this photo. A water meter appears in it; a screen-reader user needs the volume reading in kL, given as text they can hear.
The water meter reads 192.1475 kL
